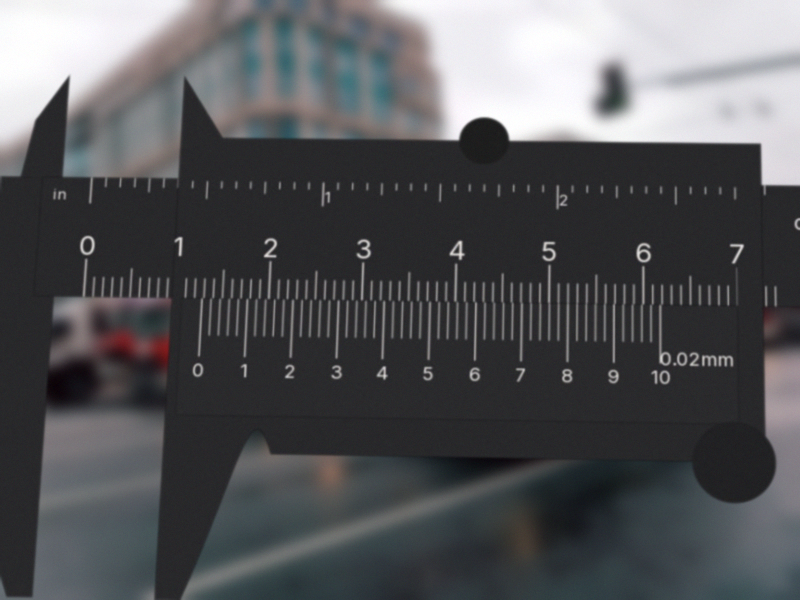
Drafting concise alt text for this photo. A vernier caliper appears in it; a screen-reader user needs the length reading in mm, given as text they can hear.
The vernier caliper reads 12.8 mm
